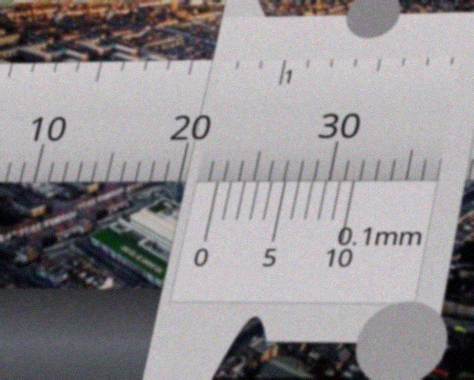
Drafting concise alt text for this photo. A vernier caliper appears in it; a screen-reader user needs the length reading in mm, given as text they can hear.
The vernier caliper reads 22.6 mm
